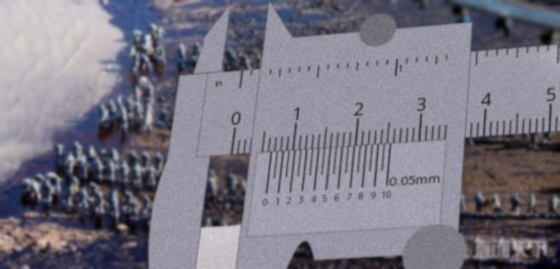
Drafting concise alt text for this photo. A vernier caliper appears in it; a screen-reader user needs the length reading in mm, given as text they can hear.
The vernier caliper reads 6.5 mm
